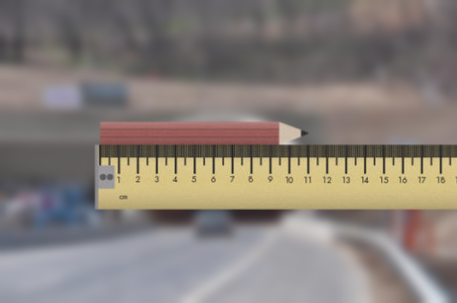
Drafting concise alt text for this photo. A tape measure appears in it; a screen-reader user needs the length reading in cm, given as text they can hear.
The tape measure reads 11 cm
